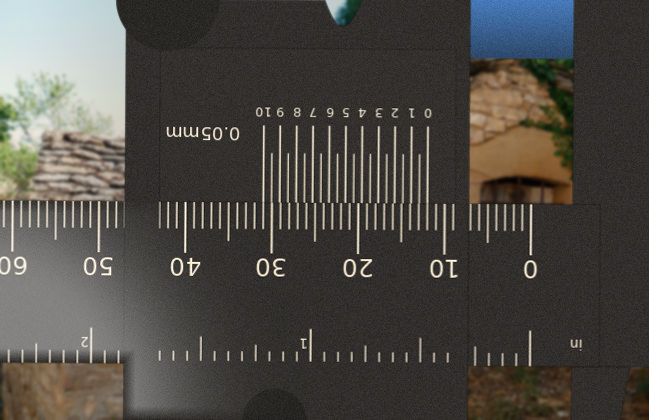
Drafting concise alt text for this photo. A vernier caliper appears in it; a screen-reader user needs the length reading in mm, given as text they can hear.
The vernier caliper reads 12.0 mm
